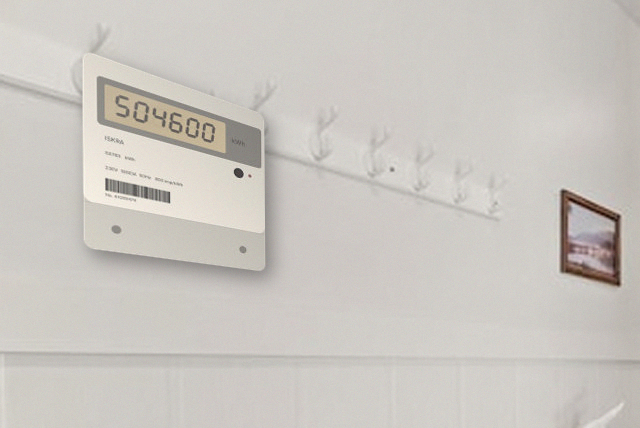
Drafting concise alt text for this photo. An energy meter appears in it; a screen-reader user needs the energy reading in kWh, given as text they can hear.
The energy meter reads 504600 kWh
